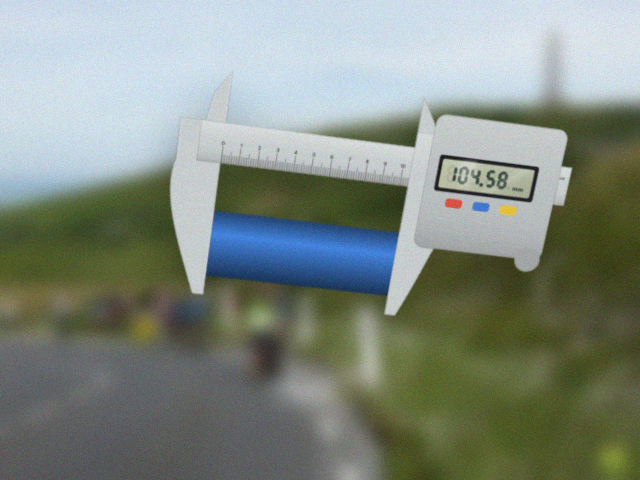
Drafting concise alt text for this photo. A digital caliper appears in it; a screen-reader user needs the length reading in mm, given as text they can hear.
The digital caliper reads 104.58 mm
